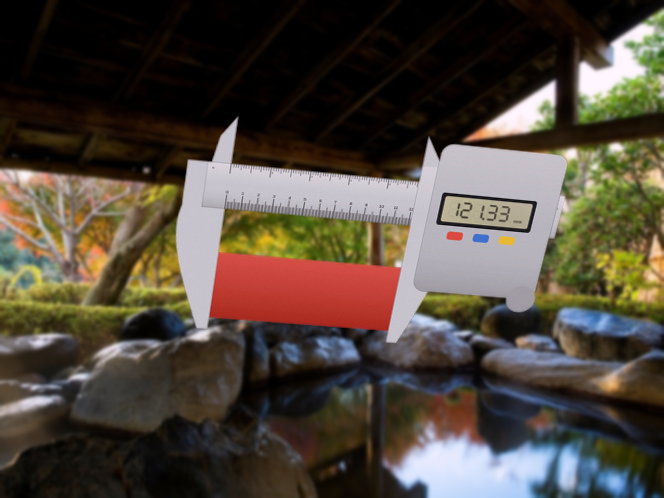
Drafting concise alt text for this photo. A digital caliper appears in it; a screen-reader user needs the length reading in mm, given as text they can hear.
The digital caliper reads 121.33 mm
